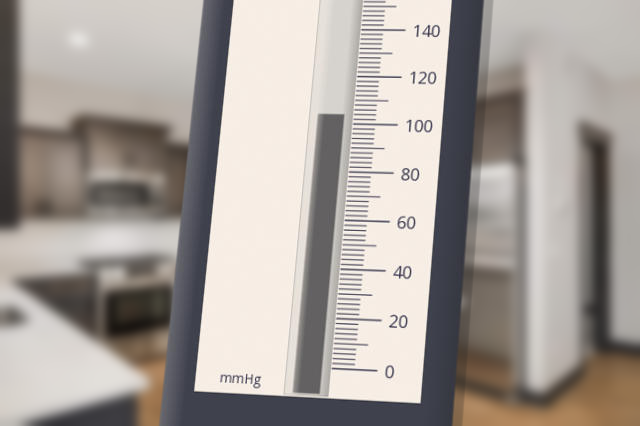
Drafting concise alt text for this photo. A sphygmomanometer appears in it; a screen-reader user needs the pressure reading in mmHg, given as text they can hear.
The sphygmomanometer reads 104 mmHg
